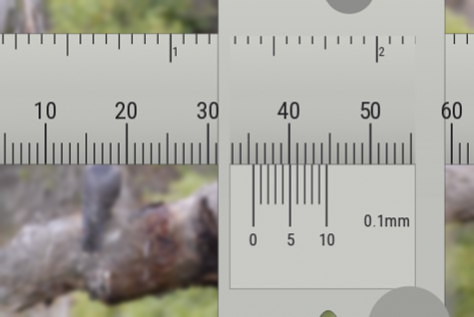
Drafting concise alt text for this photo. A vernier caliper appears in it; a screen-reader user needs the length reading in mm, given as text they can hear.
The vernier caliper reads 35.6 mm
